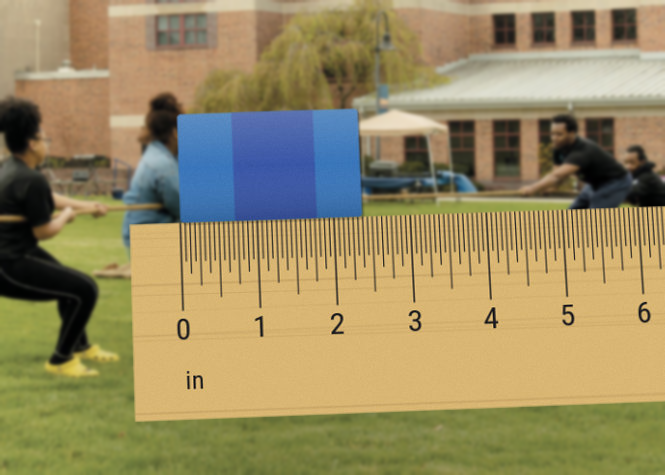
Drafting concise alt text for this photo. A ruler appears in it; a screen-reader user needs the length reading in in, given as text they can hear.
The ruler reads 2.375 in
